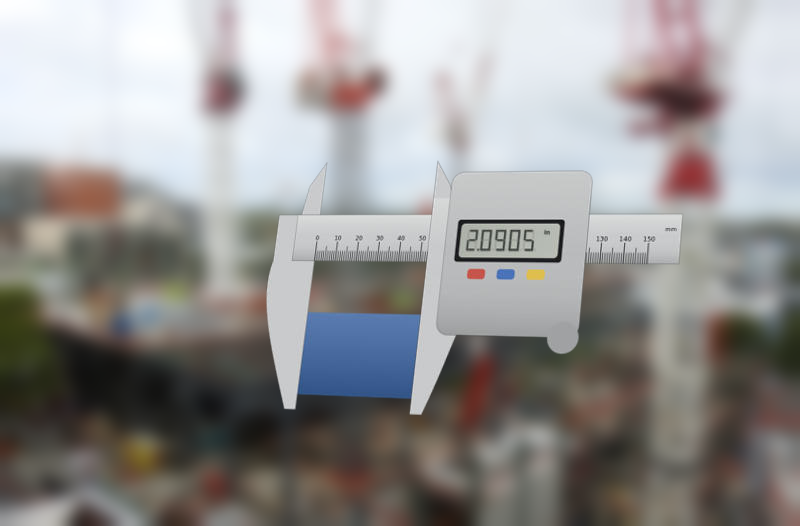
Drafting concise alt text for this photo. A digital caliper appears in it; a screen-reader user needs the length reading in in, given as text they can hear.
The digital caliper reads 2.0905 in
